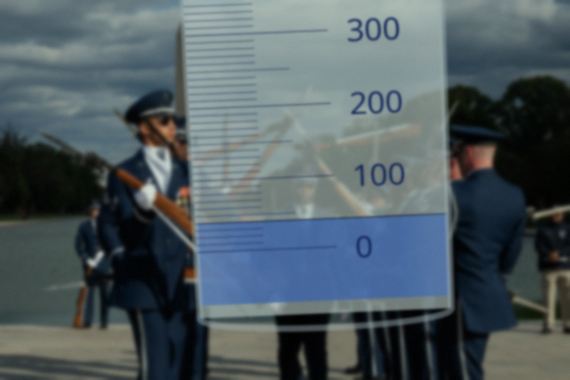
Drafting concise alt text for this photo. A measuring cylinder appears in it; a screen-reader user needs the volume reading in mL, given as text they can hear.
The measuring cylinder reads 40 mL
